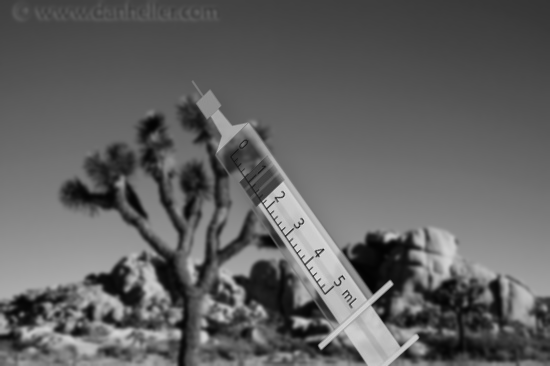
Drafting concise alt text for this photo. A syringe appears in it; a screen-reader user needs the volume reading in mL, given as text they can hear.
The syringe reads 0.8 mL
